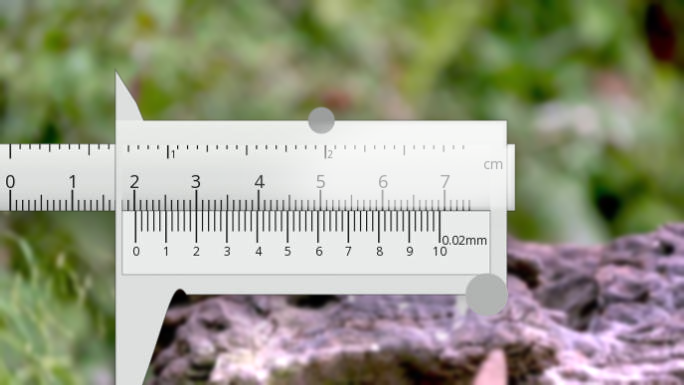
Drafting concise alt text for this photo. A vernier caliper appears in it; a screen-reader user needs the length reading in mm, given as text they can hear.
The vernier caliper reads 20.2 mm
